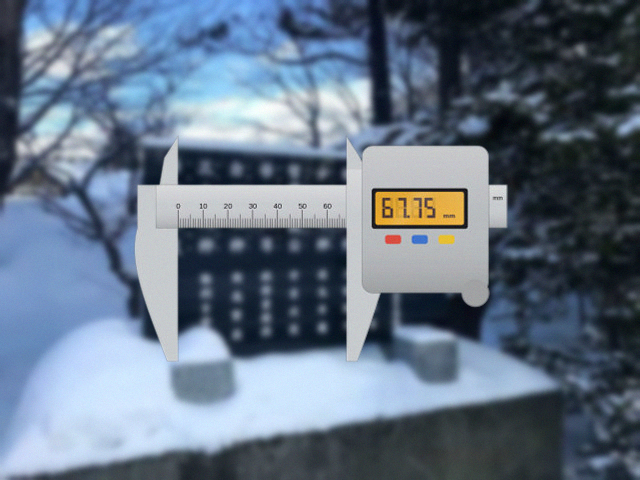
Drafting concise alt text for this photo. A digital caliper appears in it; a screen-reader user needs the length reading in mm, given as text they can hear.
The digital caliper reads 67.75 mm
